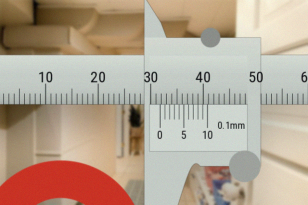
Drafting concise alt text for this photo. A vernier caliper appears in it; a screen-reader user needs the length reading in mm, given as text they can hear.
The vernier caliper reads 31.8 mm
